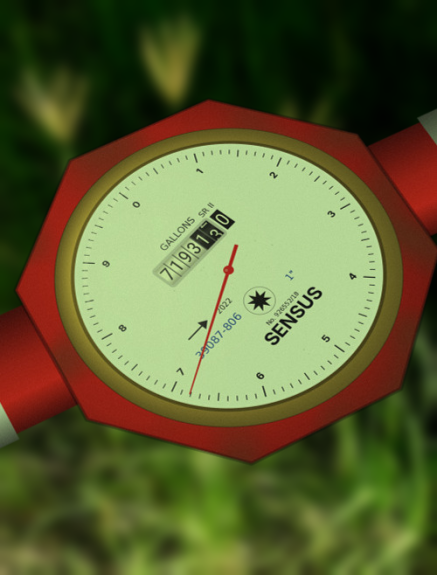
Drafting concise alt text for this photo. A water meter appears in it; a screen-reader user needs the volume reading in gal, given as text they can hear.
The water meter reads 7193126.8 gal
